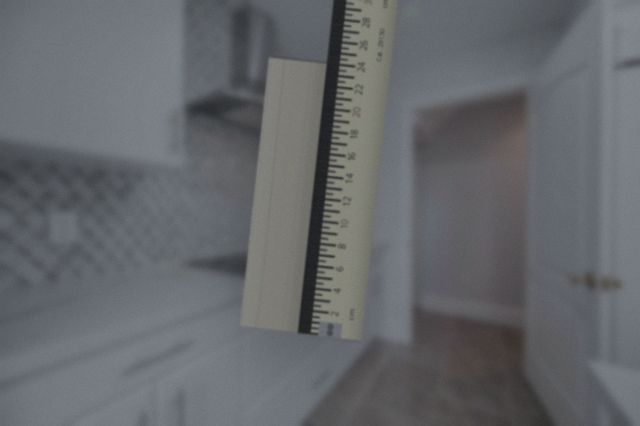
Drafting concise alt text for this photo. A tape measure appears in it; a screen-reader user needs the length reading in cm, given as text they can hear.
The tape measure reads 24 cm
